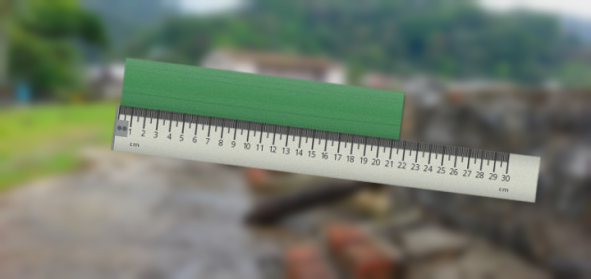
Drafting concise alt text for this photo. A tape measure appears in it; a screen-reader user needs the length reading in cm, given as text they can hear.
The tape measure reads 21.5 cm
